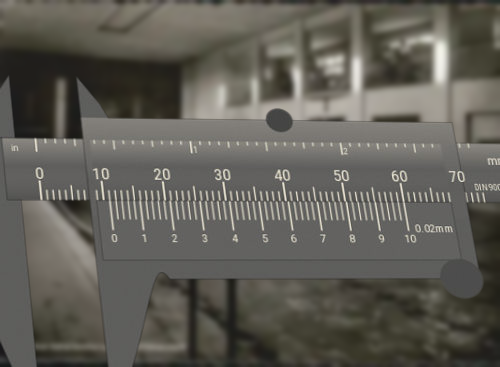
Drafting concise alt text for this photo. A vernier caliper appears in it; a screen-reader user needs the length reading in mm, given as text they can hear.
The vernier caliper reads 11.0 mm
